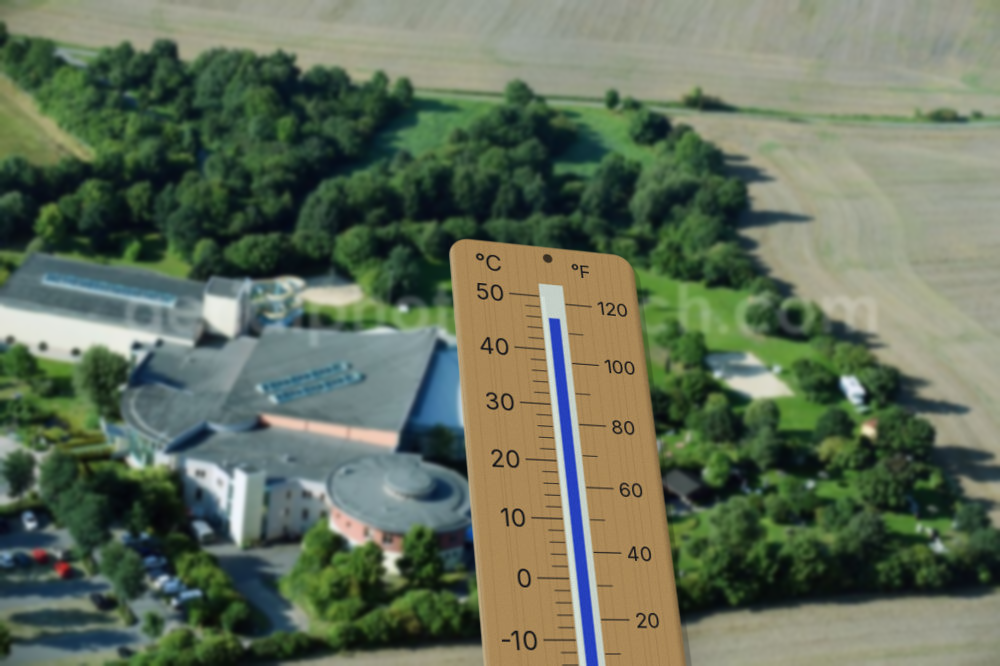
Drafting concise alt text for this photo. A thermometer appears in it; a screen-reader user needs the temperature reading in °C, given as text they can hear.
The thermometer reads 46 °C
